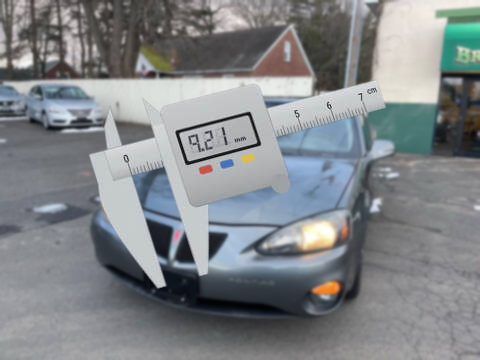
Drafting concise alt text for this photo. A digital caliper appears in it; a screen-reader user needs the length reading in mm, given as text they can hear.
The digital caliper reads 9.21 mm
